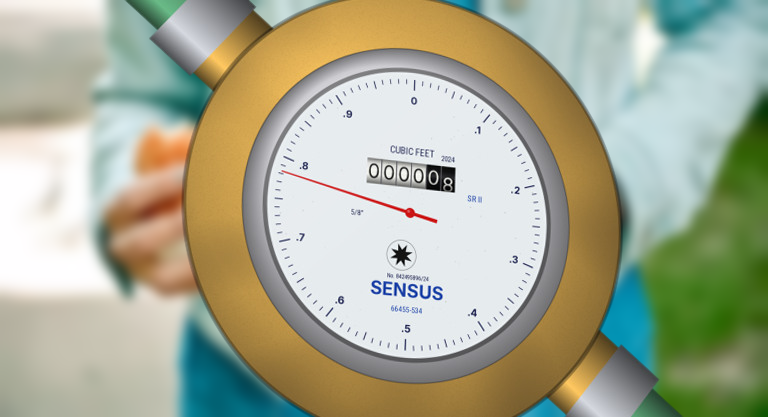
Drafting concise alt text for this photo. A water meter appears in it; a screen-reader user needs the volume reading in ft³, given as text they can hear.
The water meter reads 7.78 ft³
